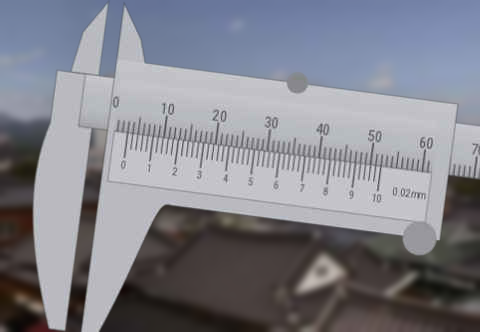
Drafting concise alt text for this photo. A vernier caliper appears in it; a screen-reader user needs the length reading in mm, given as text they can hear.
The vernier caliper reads 3.0 mm
